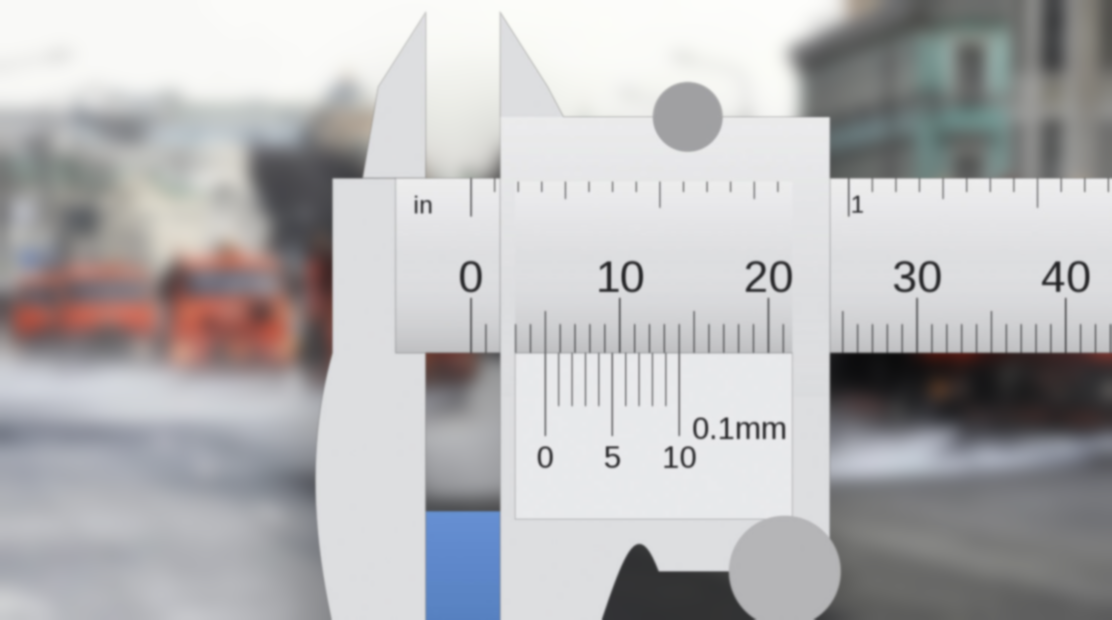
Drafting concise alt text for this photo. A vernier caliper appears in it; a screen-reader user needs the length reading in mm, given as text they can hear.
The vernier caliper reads 5.0 mm
